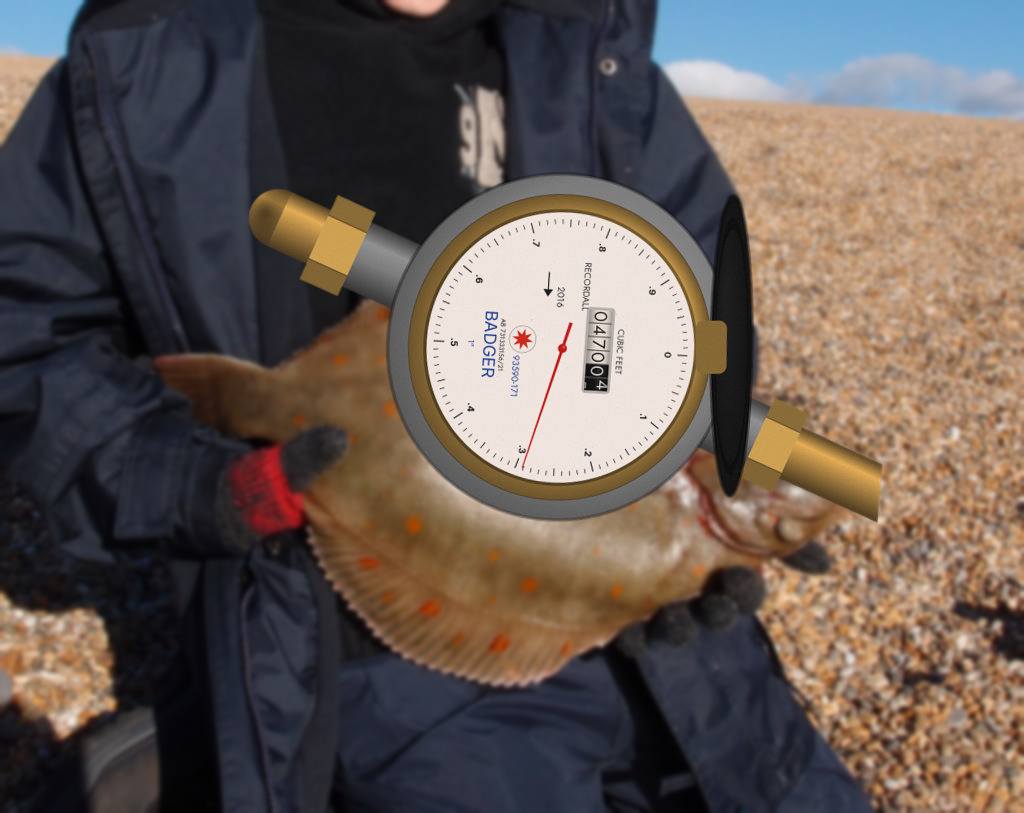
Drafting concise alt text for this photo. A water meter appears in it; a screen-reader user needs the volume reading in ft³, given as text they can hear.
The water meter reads 47004.29 ft³
